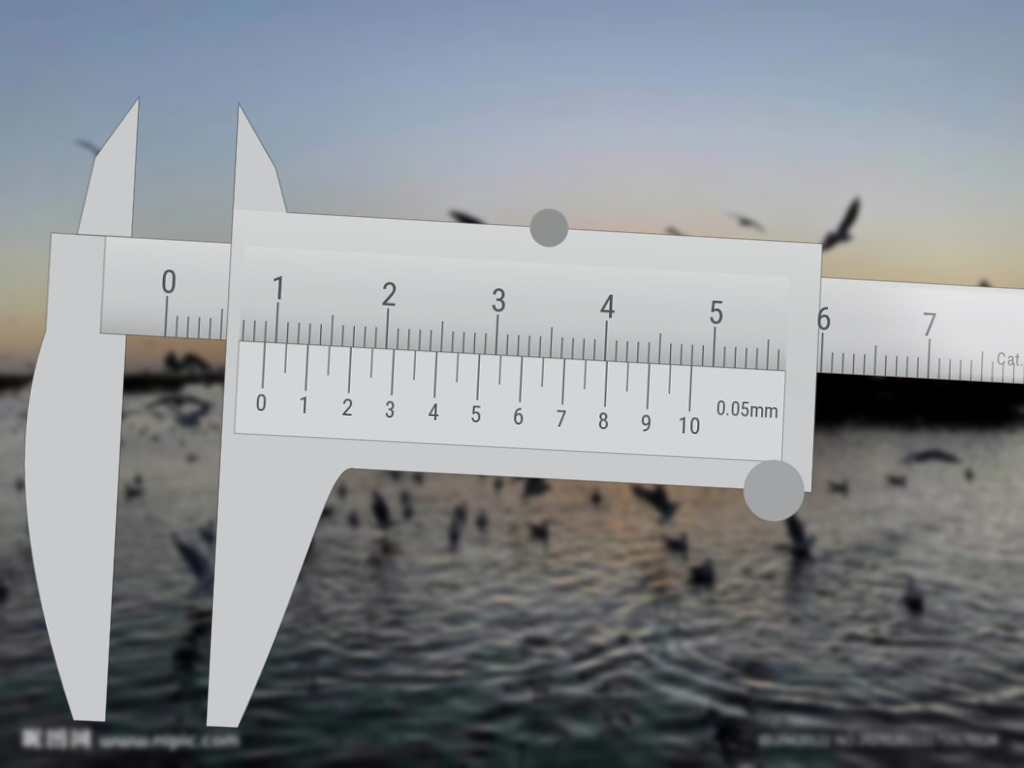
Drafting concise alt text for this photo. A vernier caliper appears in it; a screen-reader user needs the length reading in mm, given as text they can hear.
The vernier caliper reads 9.0 mm
